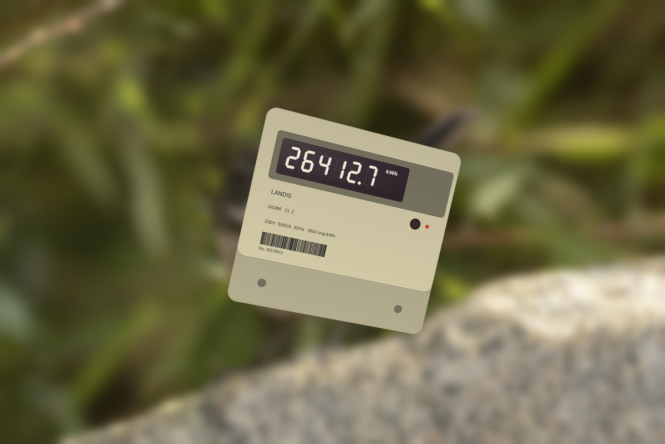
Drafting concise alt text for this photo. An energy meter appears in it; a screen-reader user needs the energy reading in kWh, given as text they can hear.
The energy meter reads 26412.7 kWh
